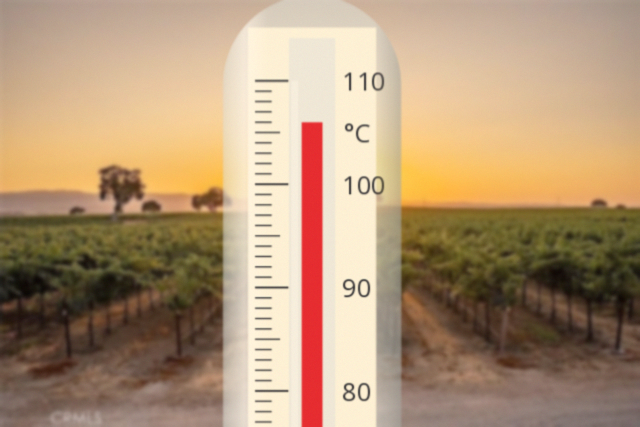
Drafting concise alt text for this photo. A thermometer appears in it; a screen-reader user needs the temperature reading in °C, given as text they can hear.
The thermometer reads 106 °C
